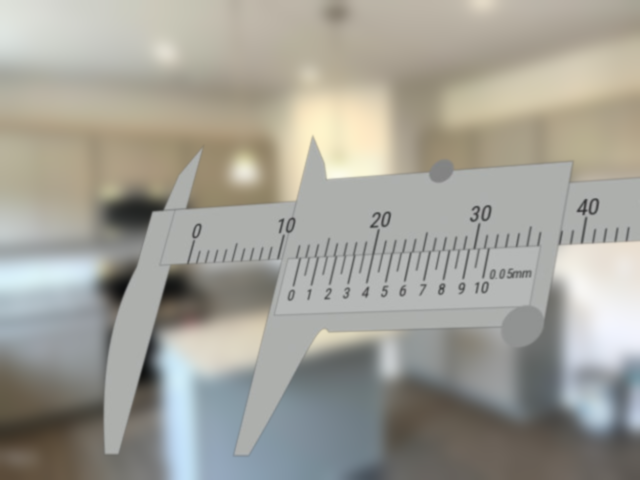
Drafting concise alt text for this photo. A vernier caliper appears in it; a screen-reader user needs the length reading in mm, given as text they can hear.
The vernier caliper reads 12.4 mm
